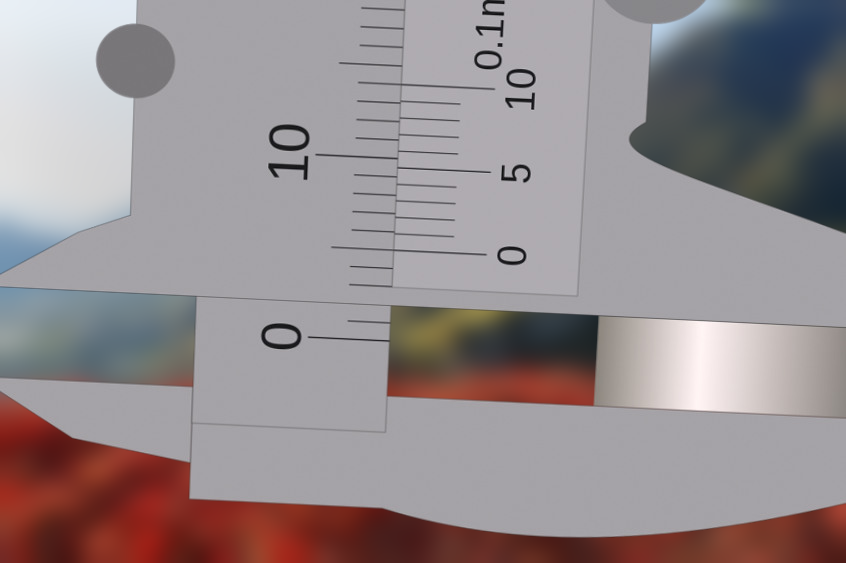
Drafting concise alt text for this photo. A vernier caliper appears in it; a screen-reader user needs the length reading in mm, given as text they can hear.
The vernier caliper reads 5.0 mm
